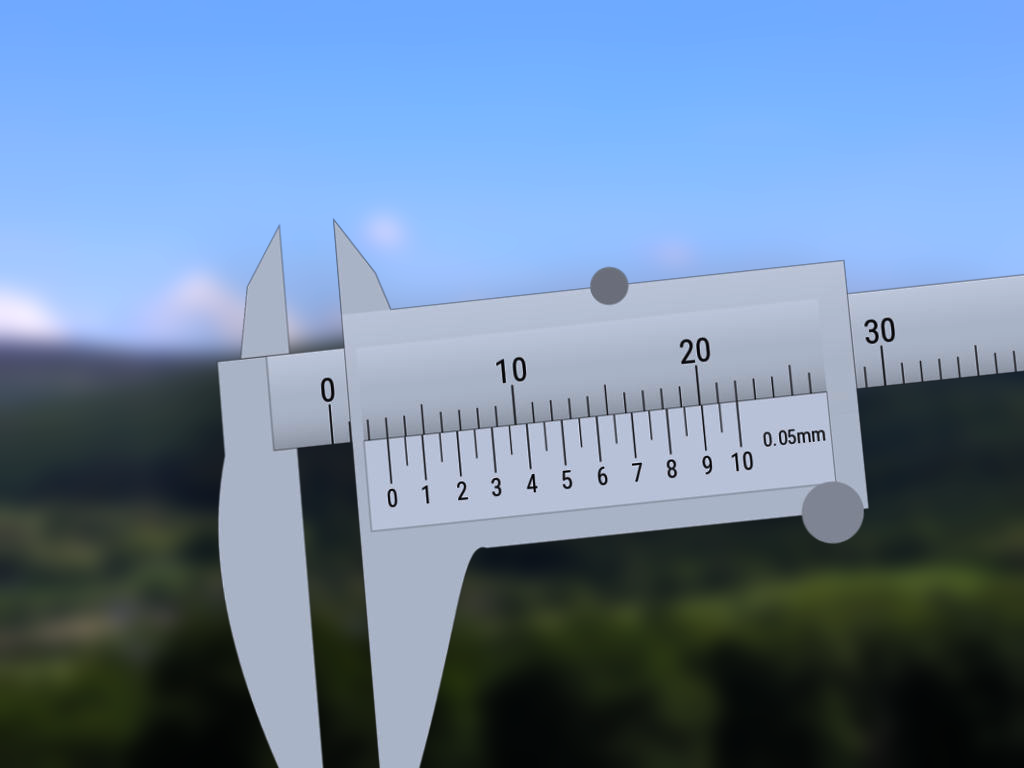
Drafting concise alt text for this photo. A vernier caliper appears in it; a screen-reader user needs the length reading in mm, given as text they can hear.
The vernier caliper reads 3.0 mm
